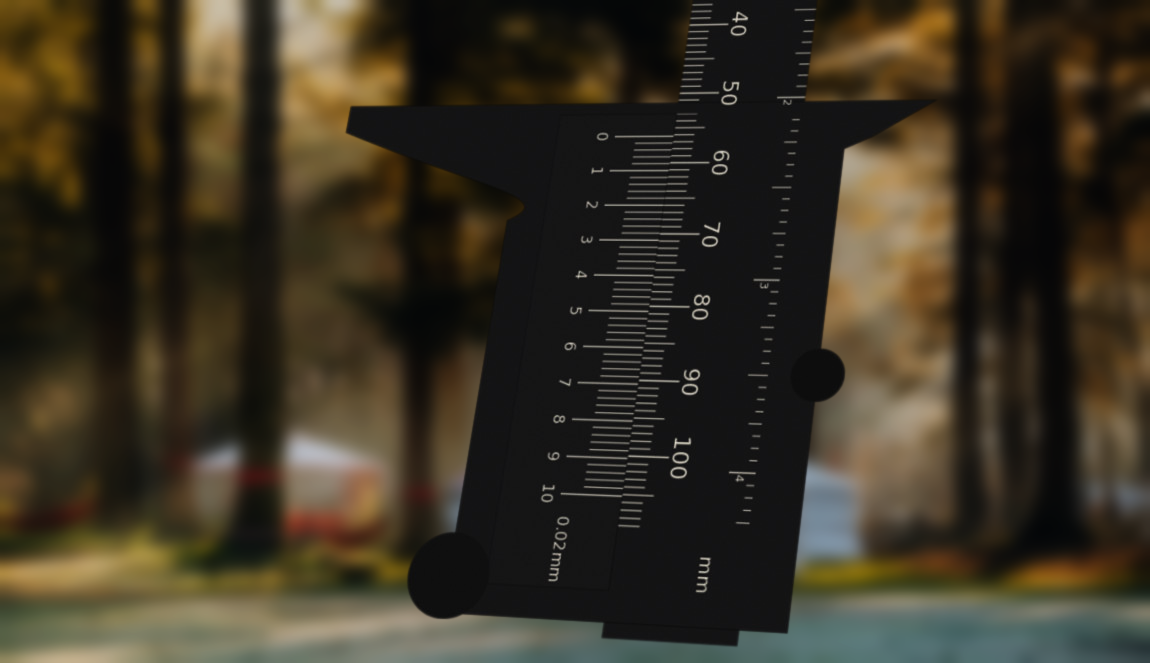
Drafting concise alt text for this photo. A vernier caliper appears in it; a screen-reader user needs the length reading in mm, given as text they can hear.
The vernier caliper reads 56.2 mm
